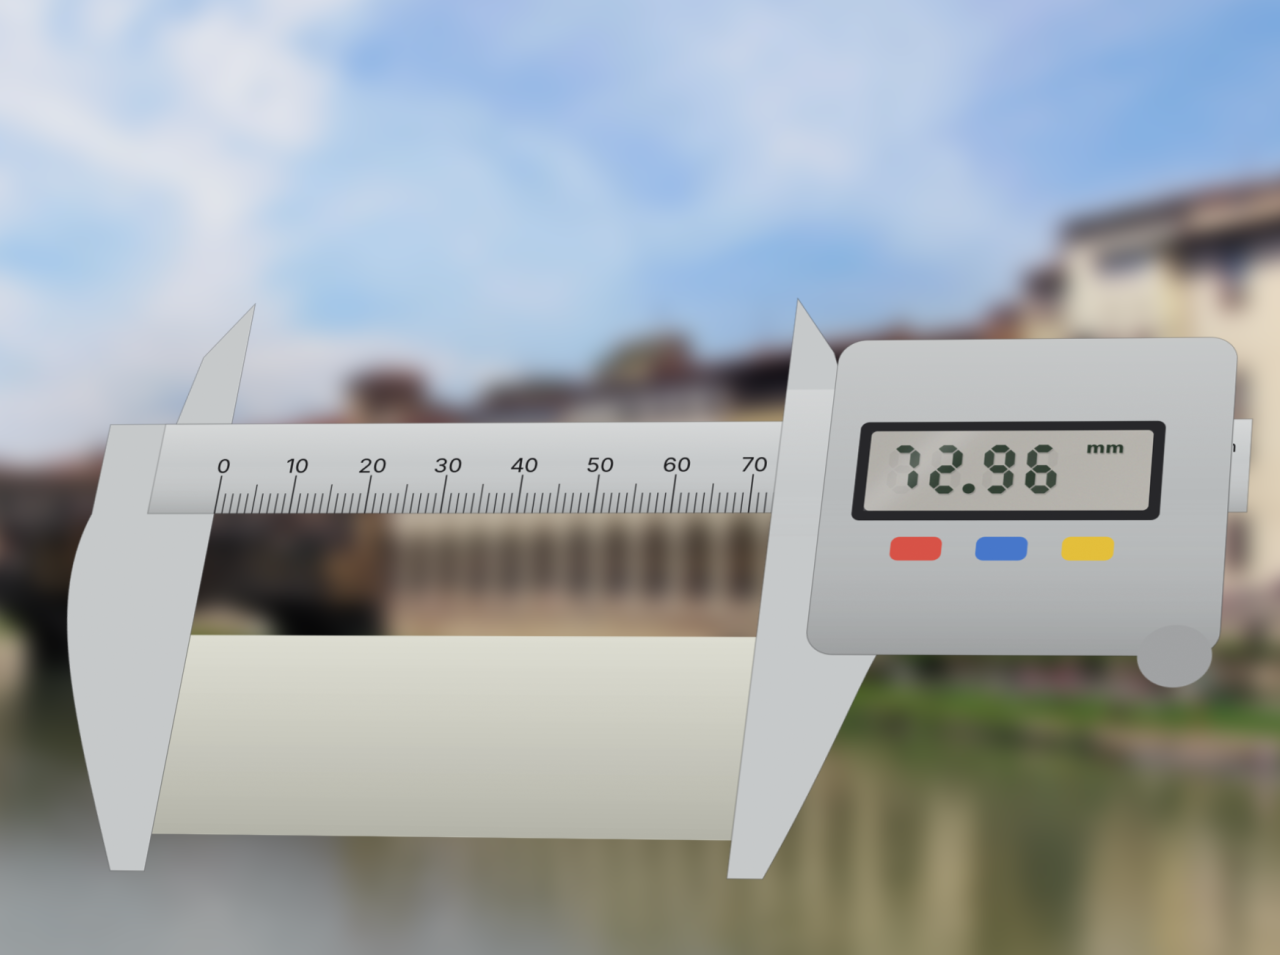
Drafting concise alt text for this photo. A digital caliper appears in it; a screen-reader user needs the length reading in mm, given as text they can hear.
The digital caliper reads 72.96 mm
